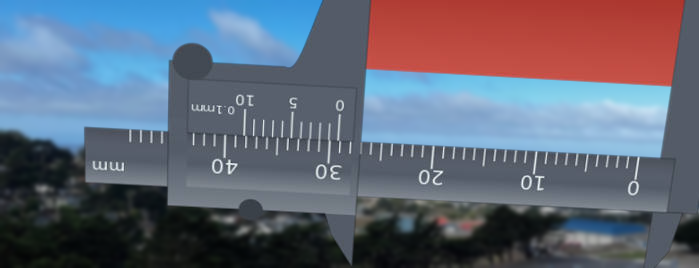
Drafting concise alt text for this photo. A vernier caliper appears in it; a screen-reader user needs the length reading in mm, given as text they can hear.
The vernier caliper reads 29.2 mm
